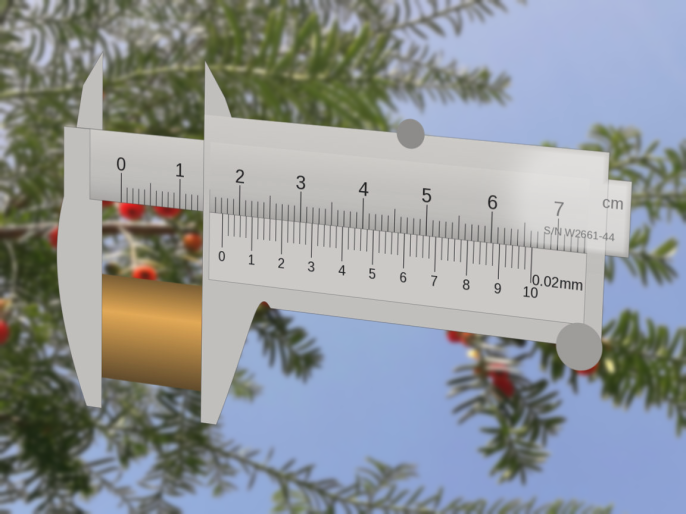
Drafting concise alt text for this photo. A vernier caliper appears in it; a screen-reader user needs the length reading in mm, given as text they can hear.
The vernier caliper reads 17.2 mm
